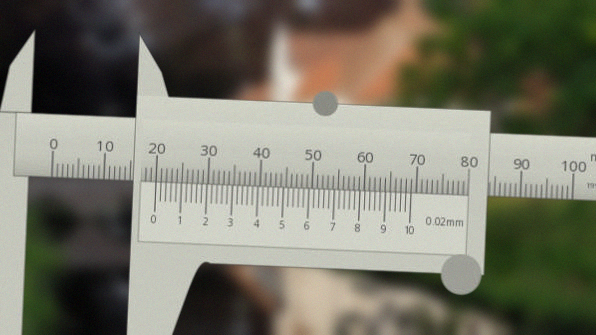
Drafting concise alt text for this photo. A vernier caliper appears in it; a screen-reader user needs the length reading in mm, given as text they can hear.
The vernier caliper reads 20.0 mm
